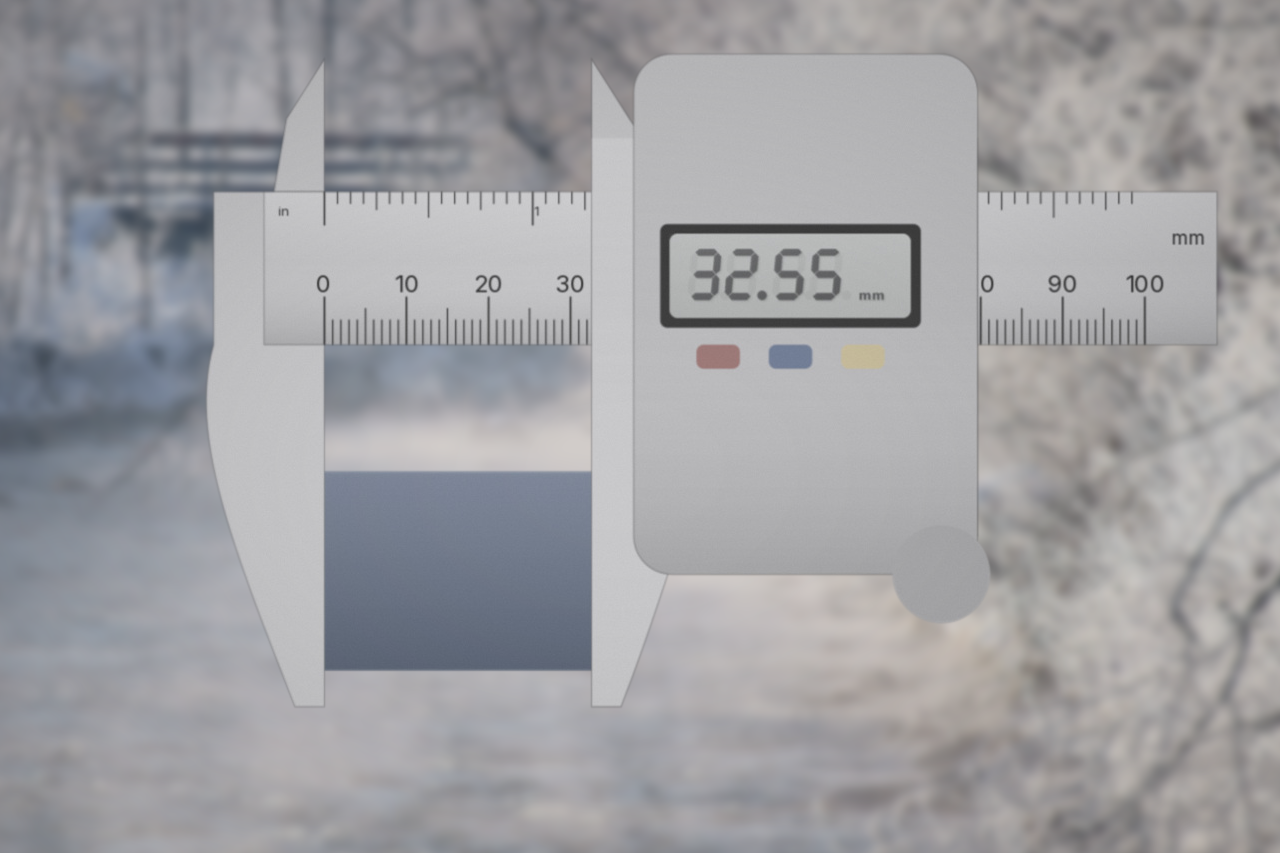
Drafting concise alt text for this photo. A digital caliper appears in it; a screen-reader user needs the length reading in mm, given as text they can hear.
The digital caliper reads 32.55 mm
